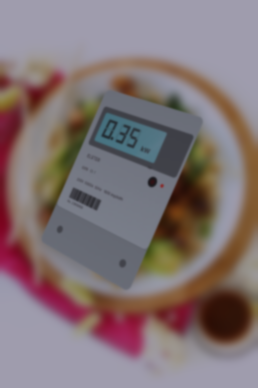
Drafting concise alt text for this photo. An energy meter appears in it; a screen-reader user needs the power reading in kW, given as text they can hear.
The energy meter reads 0.35 kW
